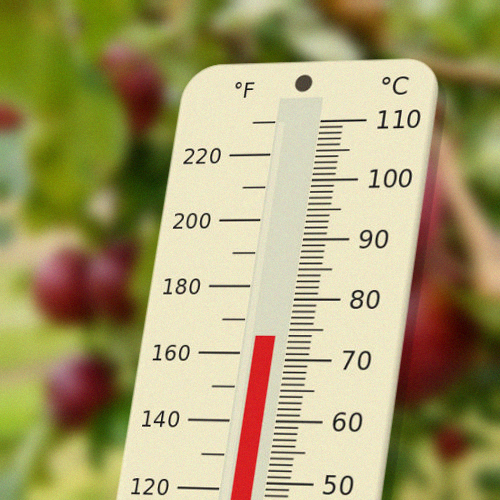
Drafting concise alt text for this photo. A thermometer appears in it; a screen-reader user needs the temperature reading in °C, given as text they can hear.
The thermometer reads 74 °C
